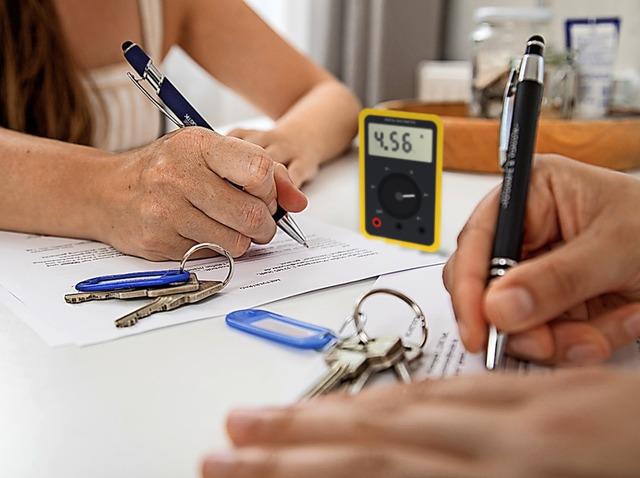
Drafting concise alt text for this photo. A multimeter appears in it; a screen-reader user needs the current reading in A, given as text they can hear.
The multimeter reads 4.56 A
